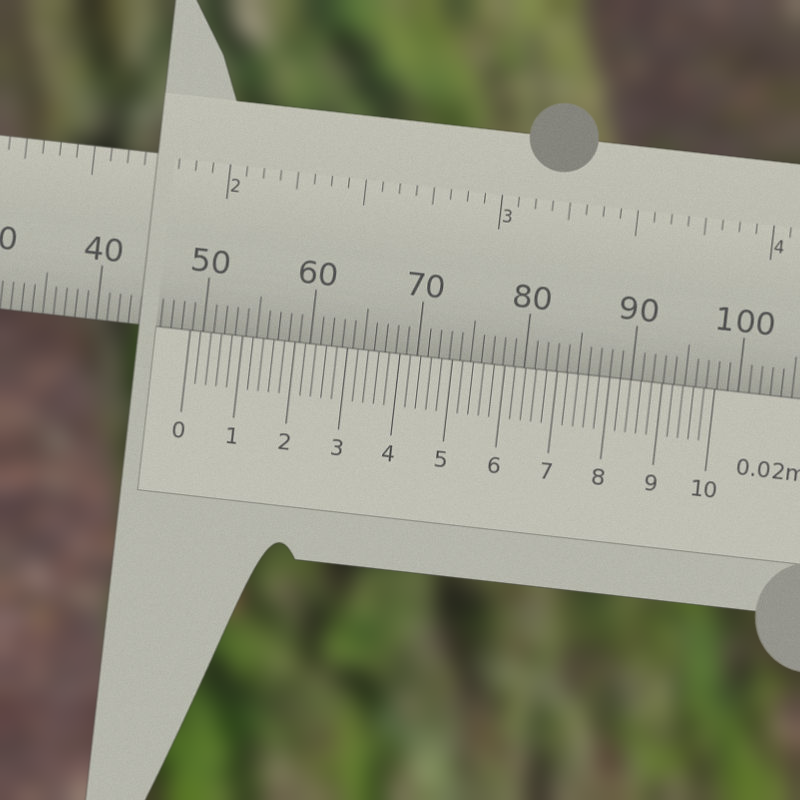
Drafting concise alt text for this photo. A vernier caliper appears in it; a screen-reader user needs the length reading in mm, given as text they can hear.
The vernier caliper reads 48.8 mm
